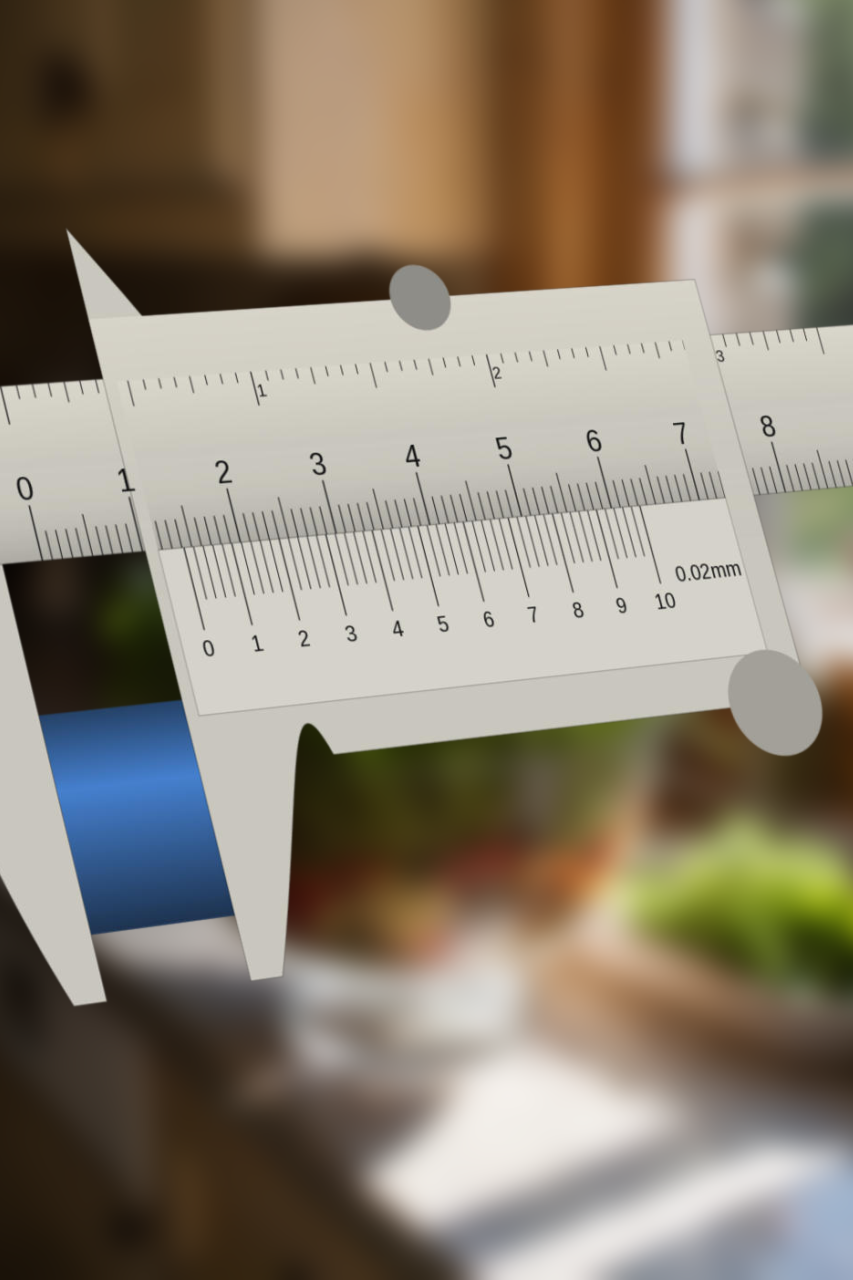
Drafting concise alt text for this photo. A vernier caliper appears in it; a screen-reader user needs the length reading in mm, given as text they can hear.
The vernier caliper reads 14.2 mm
